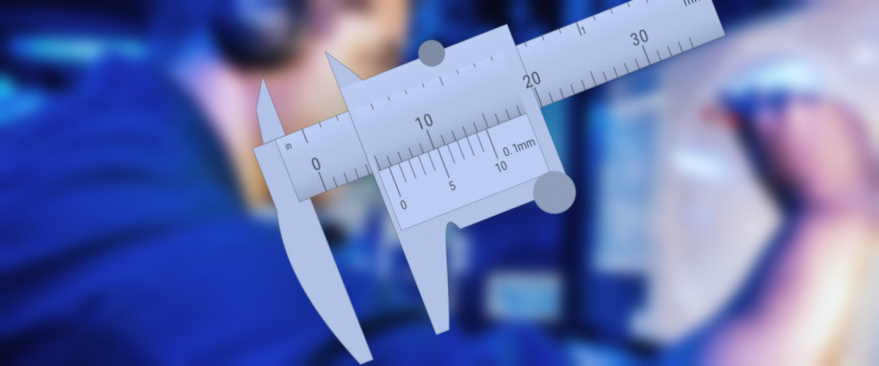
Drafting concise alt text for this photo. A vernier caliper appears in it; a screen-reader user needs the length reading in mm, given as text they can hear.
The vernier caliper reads 5.8 mm
